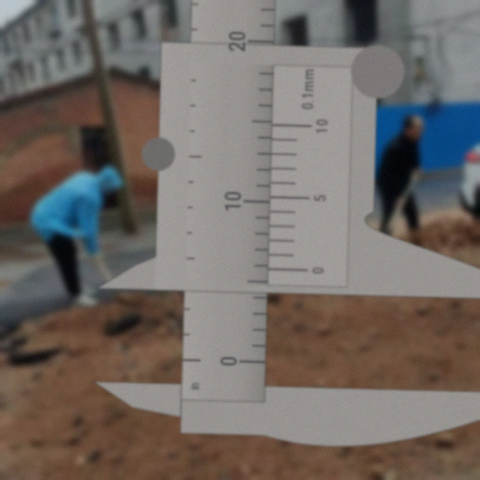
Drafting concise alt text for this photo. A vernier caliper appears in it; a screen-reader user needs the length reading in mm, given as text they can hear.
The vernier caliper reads 5.8 mm
